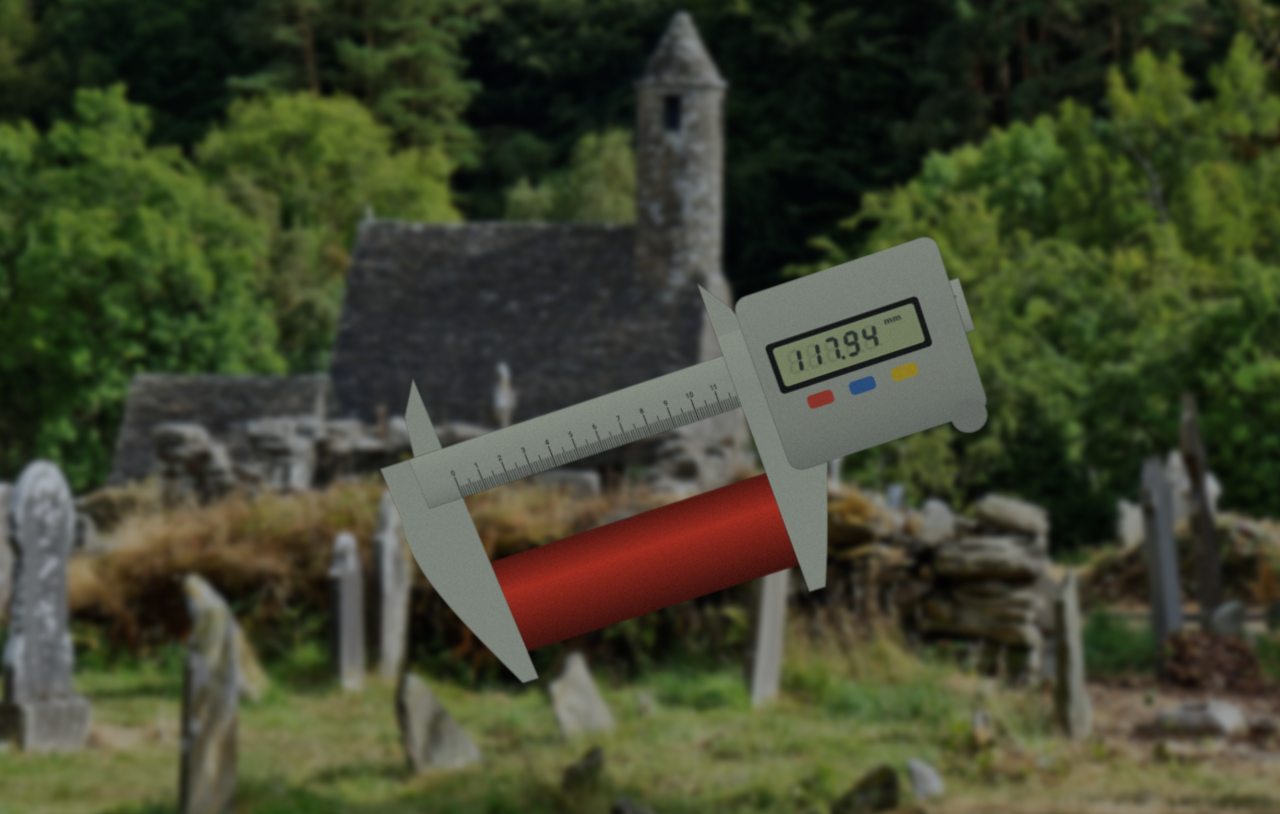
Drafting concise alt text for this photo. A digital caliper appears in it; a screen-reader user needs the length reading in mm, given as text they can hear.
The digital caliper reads 117.94 mm
